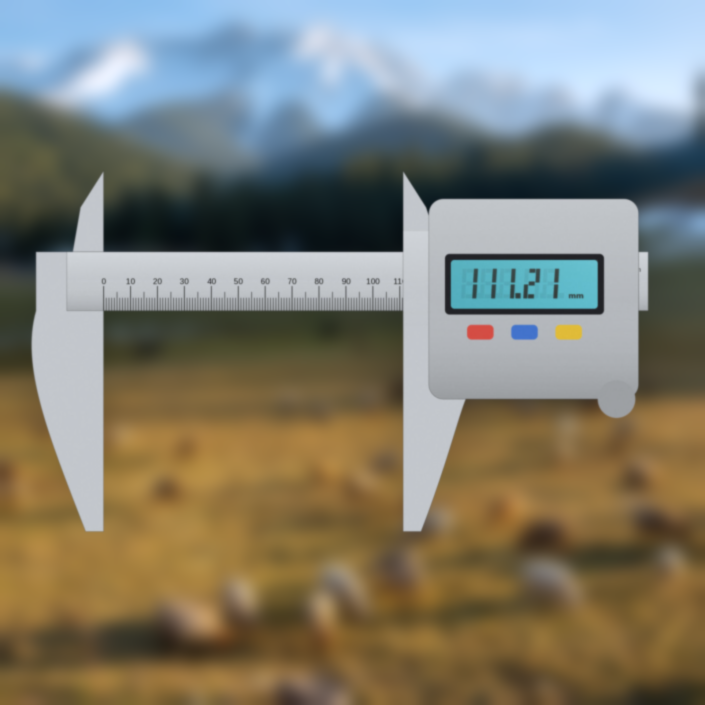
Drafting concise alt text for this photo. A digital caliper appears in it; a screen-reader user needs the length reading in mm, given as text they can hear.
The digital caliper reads 111.21 mm
